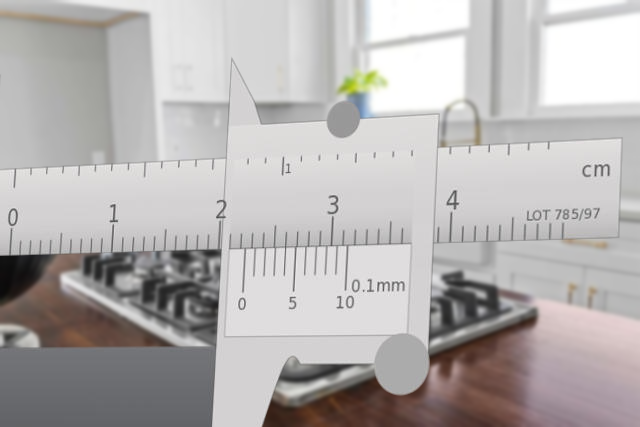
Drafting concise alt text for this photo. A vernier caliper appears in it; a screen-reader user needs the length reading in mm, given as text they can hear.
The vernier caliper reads 22.4 mm
